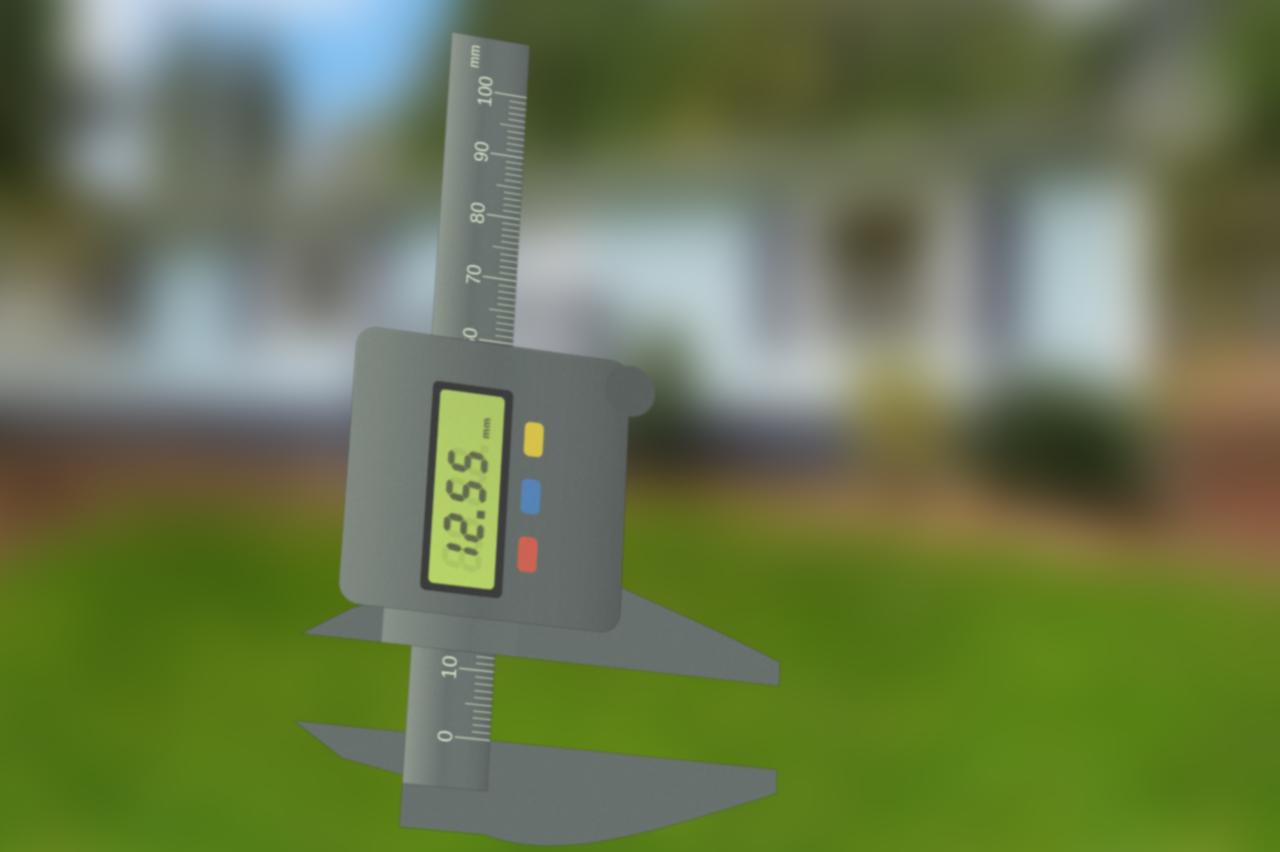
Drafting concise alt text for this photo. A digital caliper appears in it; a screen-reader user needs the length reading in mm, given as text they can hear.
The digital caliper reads 12.55 mm
